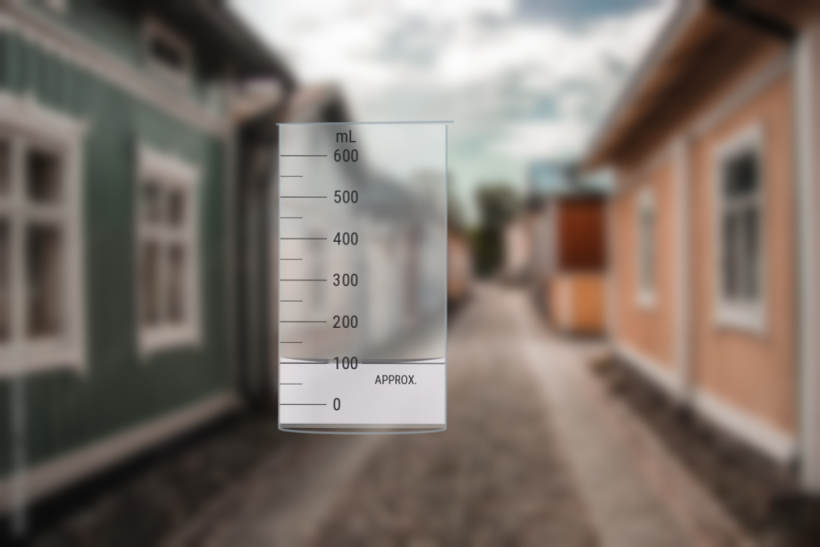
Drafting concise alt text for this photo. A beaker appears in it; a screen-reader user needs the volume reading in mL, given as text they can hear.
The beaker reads 100 mL
